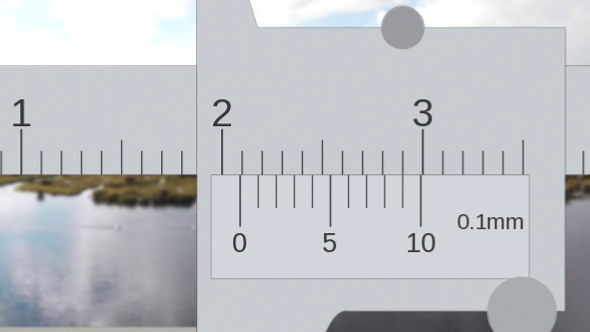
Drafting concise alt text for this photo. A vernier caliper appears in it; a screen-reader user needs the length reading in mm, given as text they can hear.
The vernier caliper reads 20.9 mm
